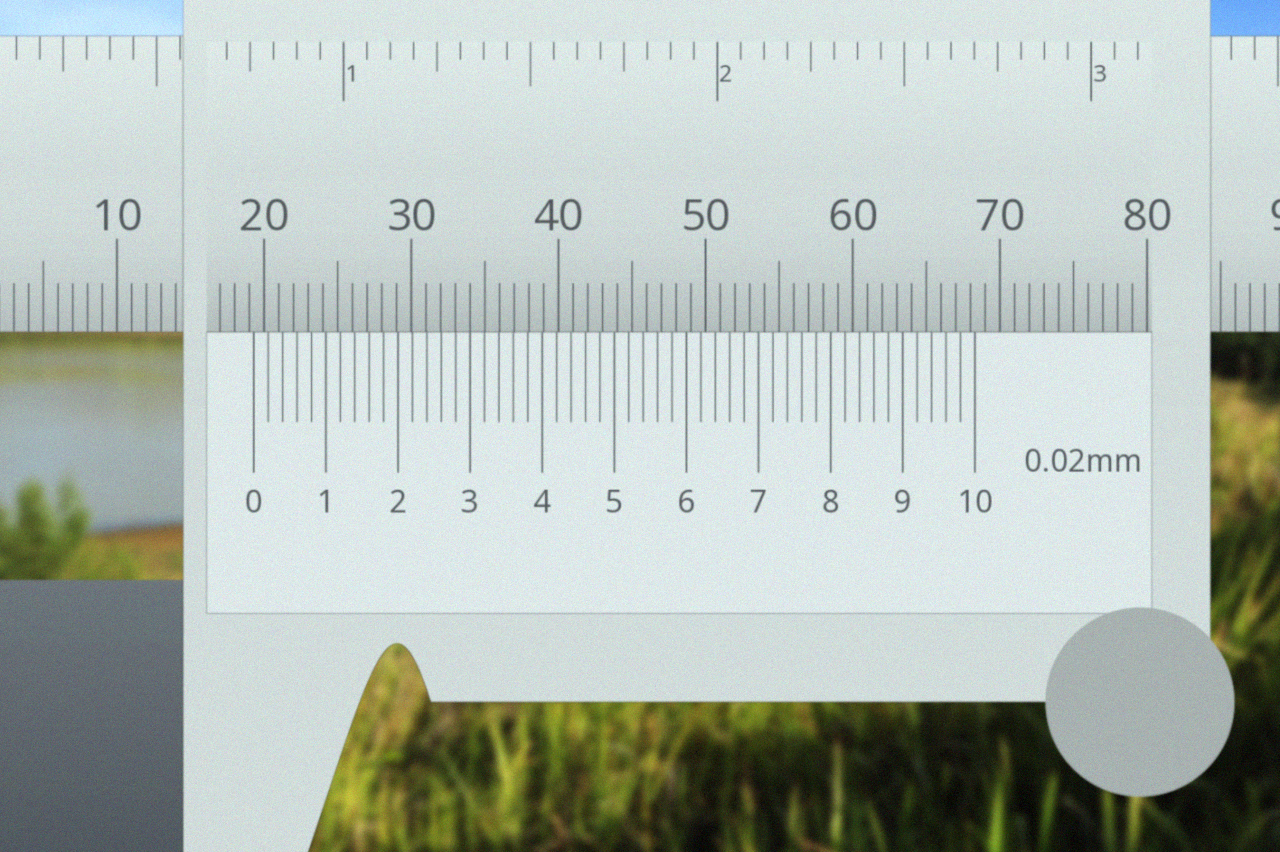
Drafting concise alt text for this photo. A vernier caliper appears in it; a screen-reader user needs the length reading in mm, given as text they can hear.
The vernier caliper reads 19.3 mm
